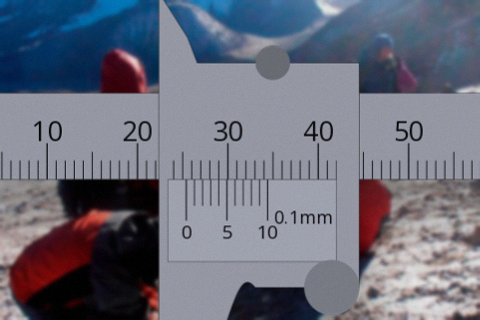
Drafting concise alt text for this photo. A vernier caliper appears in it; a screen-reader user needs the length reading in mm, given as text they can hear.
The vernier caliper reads 25.4 mm
